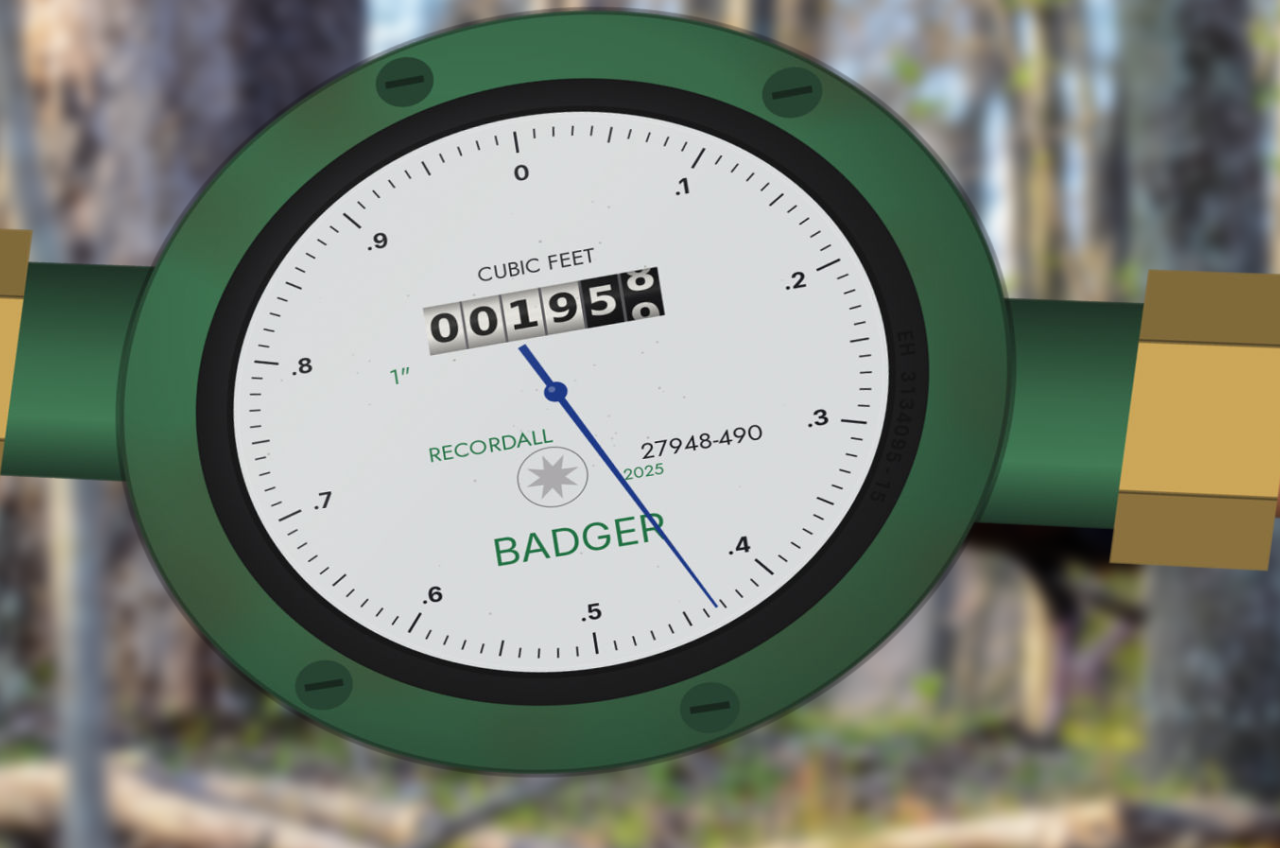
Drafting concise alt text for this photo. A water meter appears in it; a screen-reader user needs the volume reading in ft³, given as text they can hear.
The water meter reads 1958.43 ft³
